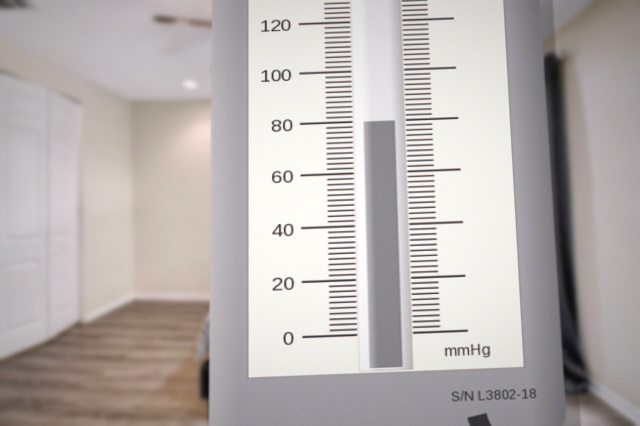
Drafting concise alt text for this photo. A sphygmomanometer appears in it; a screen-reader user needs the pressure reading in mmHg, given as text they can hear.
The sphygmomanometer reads 80 mmHg
